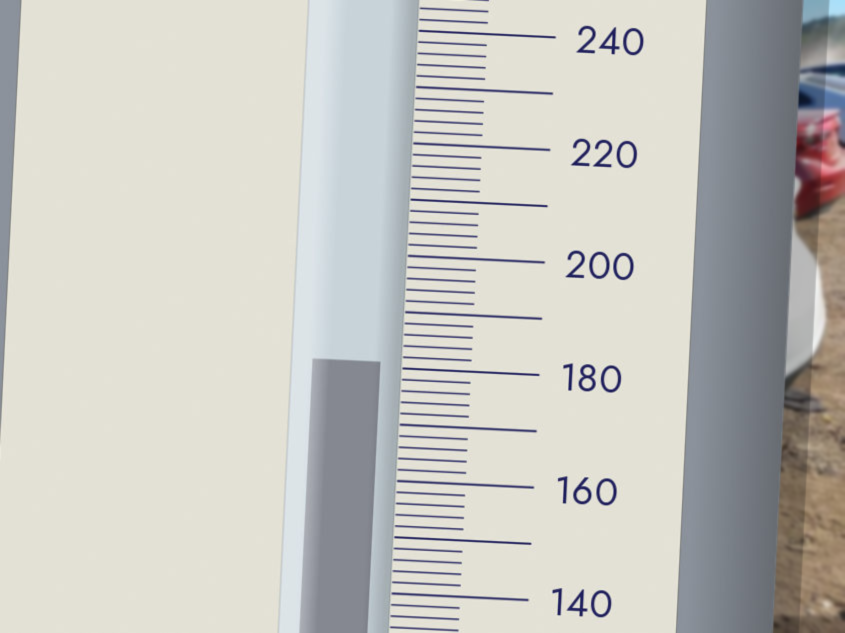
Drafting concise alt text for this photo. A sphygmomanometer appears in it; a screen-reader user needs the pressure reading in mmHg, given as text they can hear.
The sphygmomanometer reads 181 mmHg
